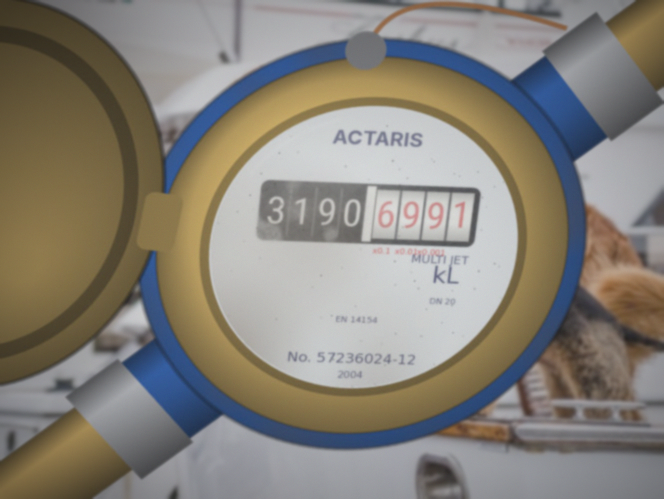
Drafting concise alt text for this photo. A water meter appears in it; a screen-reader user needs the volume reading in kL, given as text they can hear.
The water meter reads 3190.6991 kL
